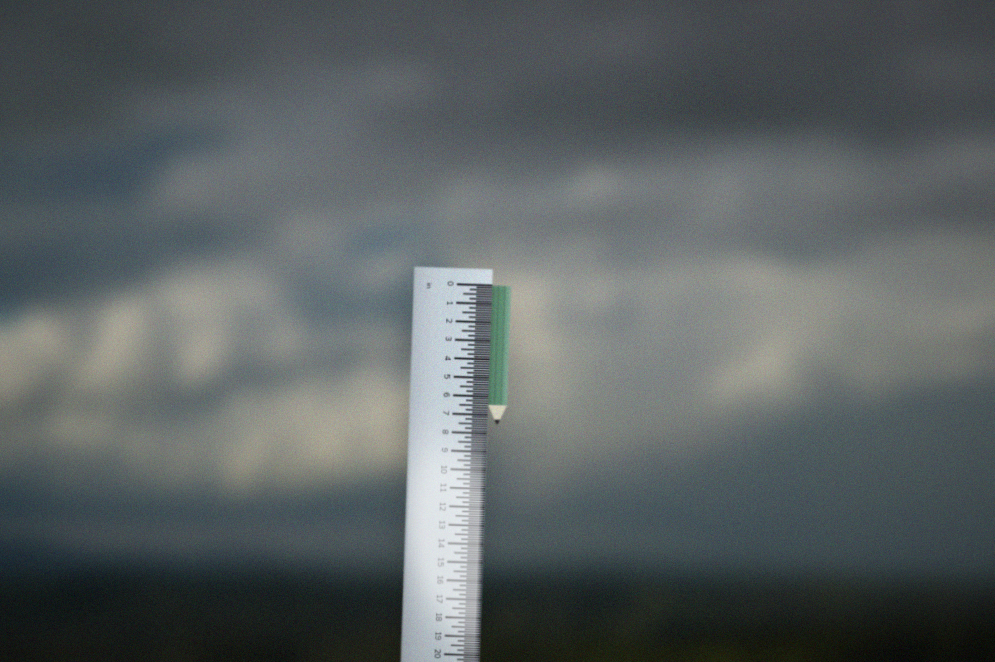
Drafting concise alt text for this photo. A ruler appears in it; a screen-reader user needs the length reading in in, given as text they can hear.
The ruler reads 7.5 in
